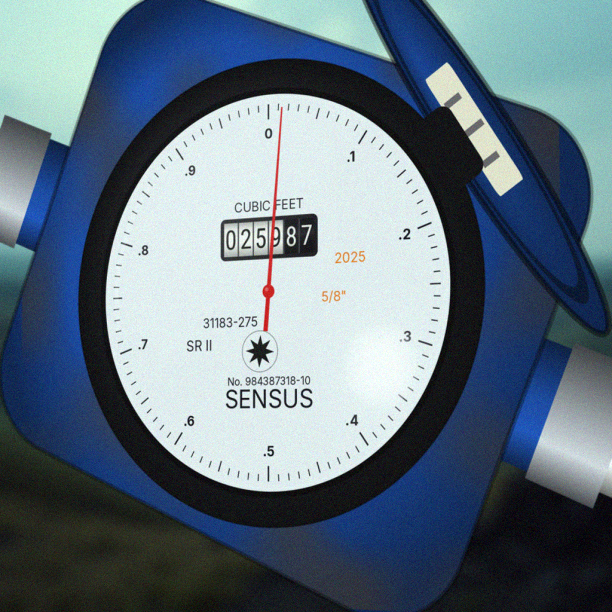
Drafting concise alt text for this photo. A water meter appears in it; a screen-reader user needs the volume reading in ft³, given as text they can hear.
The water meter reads 25987.01 ft³
